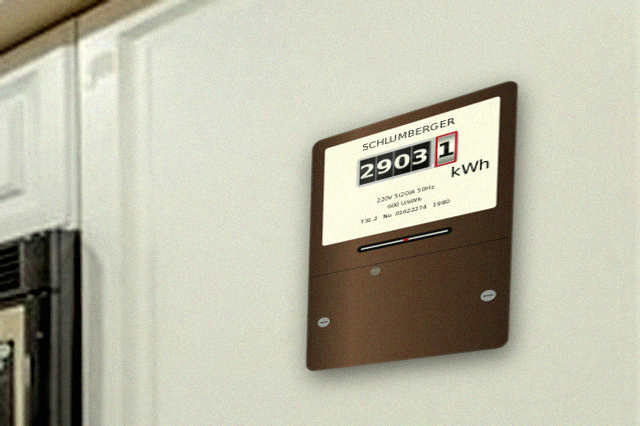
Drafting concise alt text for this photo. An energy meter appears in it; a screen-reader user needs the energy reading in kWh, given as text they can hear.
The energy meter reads 2903.1 kWh
